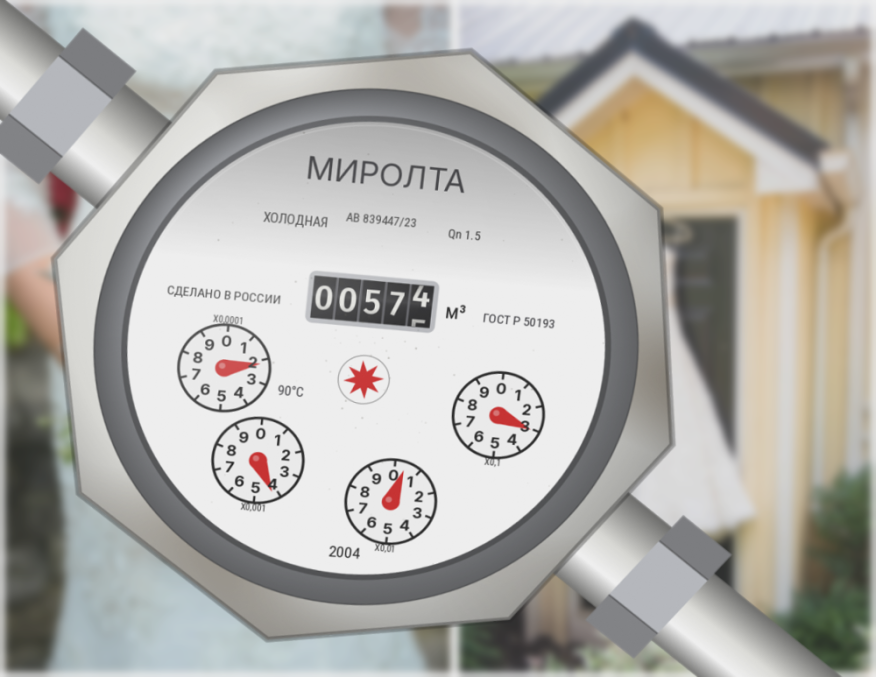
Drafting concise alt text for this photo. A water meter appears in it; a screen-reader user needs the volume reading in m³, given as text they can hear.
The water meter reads 574.3042 m³
